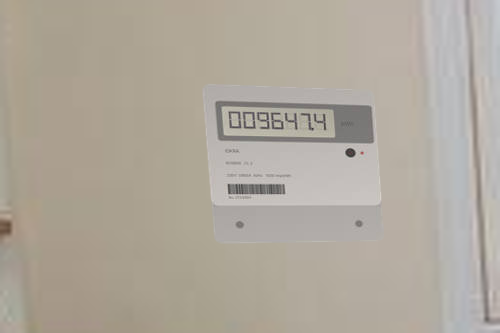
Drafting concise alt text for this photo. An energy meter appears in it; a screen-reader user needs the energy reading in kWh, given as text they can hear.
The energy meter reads 9647.4 kWh
